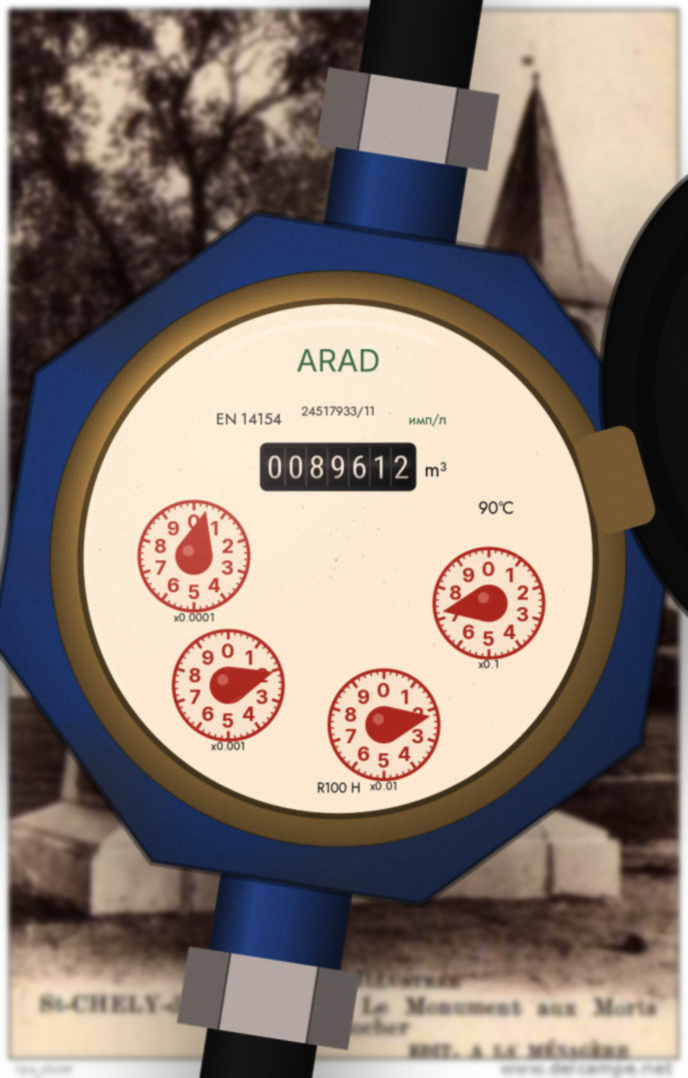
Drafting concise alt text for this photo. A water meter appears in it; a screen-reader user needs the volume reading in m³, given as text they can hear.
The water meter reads 89612.7220 m³
